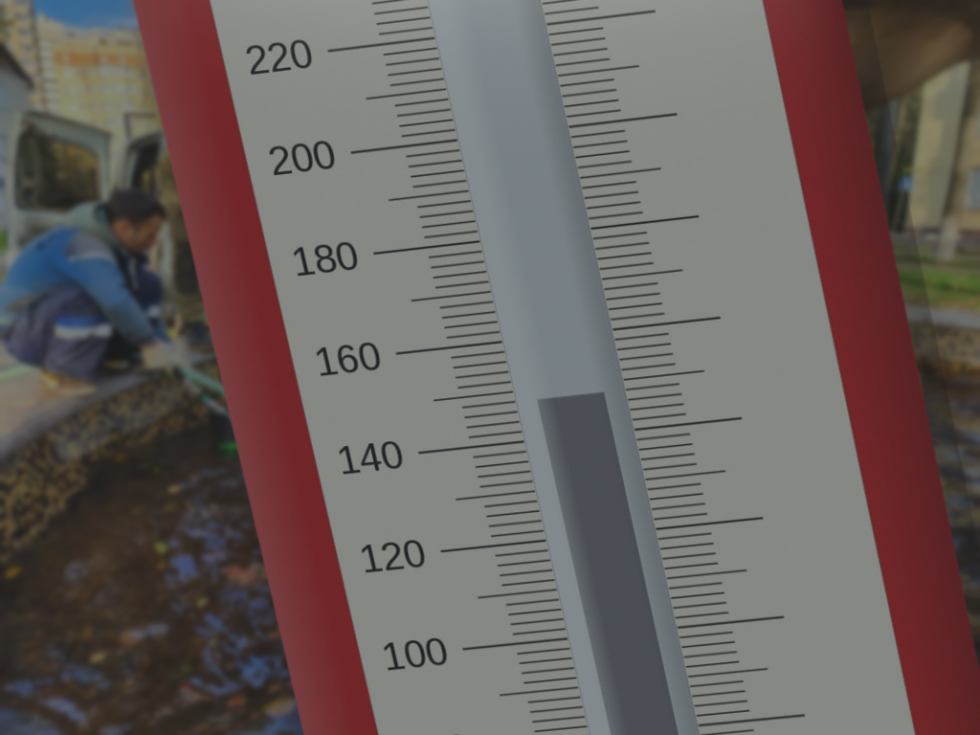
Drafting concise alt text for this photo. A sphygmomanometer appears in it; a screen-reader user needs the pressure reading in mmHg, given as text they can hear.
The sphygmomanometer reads 148 mmHg
